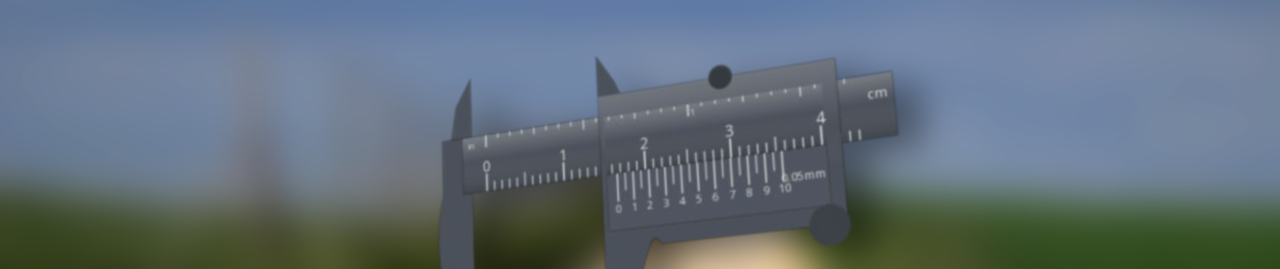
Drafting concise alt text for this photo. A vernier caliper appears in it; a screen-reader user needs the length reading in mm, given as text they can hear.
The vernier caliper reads 16.6 mm
